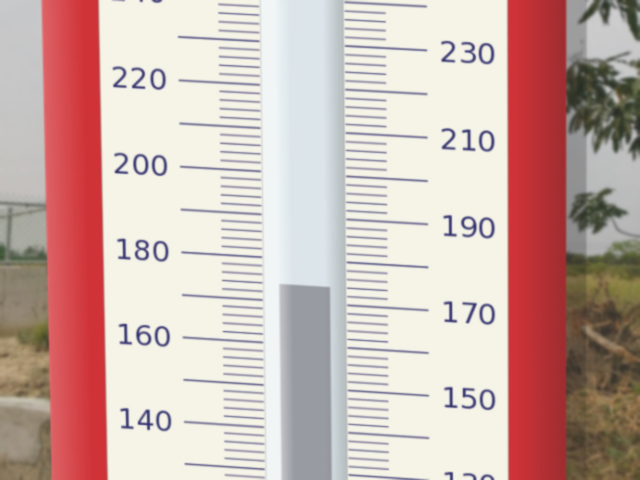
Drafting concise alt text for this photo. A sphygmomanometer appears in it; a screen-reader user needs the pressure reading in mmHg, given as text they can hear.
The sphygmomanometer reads 174 mmHg
